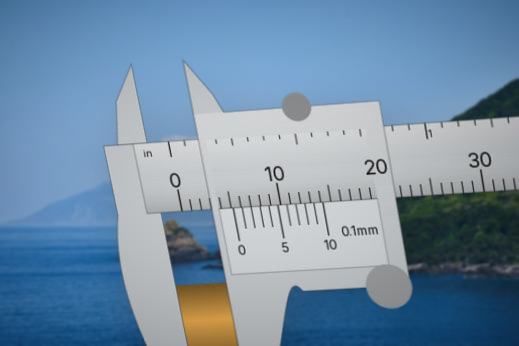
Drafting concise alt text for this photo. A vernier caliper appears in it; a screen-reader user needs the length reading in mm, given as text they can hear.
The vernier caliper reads 5.2 mm
